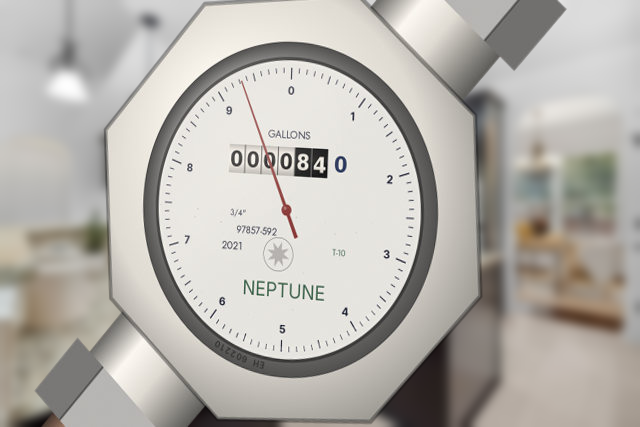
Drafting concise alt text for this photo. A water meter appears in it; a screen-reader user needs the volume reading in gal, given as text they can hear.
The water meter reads 839.3 gal
